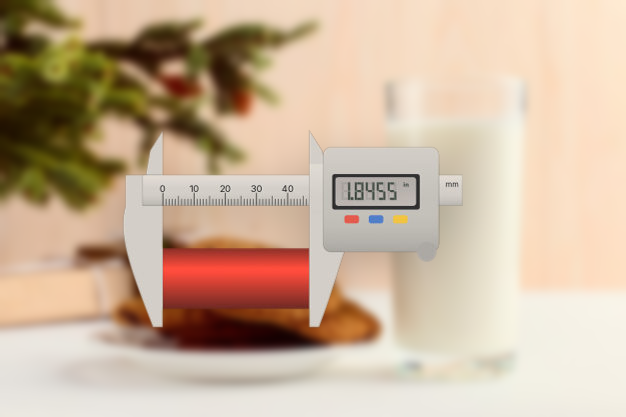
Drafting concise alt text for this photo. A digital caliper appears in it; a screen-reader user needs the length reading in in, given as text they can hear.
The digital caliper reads 1.8455 in
